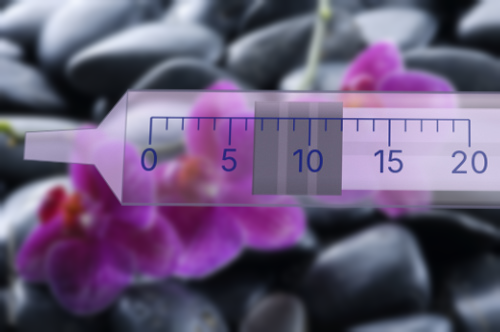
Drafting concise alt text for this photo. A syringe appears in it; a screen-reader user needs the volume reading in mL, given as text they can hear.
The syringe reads 6.5 mL
